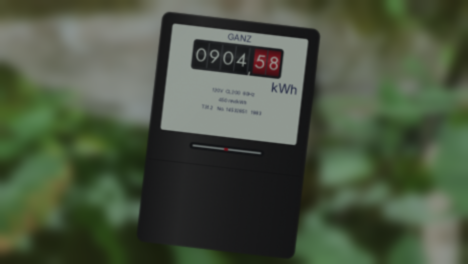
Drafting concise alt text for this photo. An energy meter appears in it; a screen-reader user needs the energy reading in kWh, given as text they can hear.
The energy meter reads 904.58 kWh
